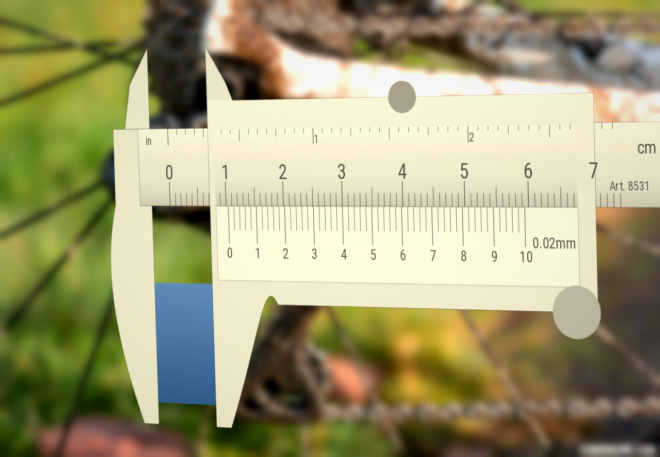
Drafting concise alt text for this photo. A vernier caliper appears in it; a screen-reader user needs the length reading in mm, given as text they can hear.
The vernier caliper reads 10.4 mm
